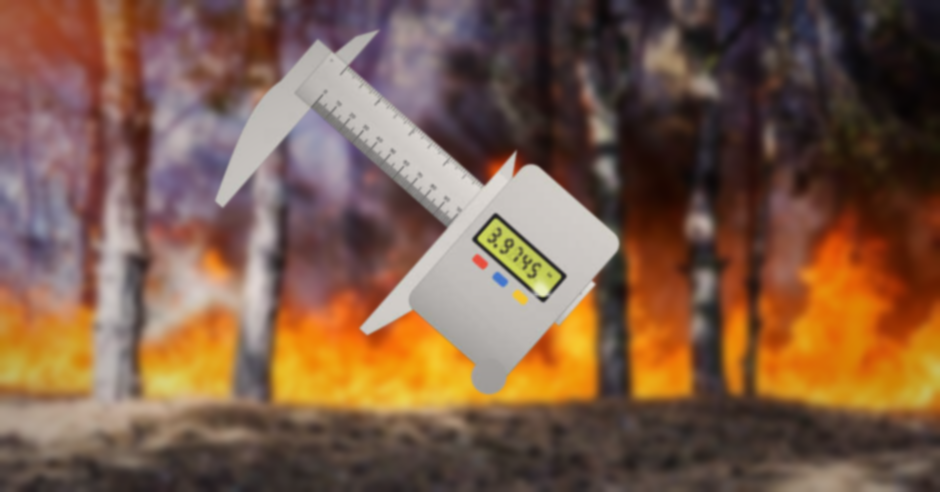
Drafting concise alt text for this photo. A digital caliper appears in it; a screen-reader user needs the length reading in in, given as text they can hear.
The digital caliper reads 3.9745 in
